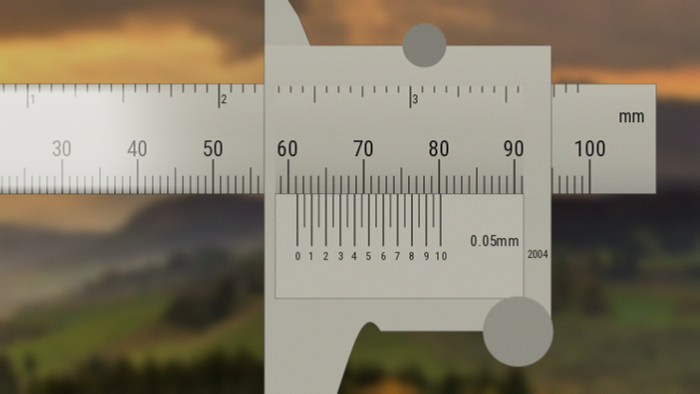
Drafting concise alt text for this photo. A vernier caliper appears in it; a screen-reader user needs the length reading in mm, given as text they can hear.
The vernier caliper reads 61.2 mm
